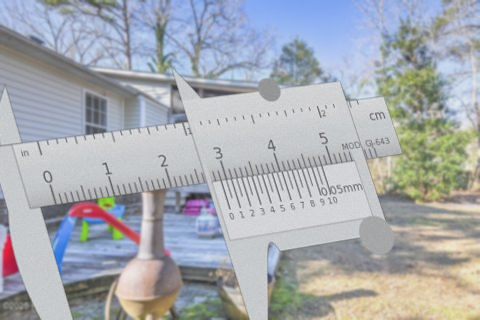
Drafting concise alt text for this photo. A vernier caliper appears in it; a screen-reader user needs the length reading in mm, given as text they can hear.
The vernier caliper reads 29.0 mm
